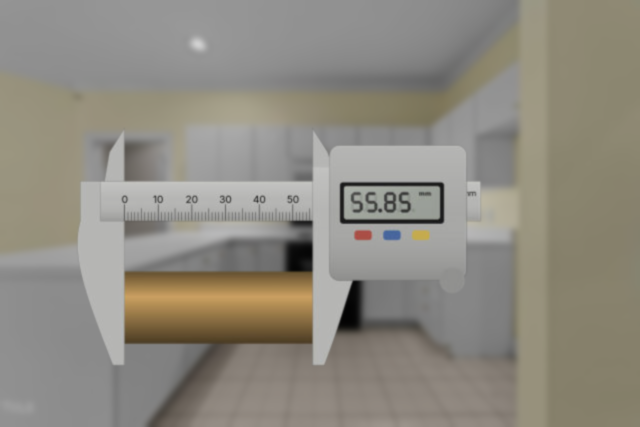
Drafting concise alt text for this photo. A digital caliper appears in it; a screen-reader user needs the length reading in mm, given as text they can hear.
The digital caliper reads 55.85 mm
